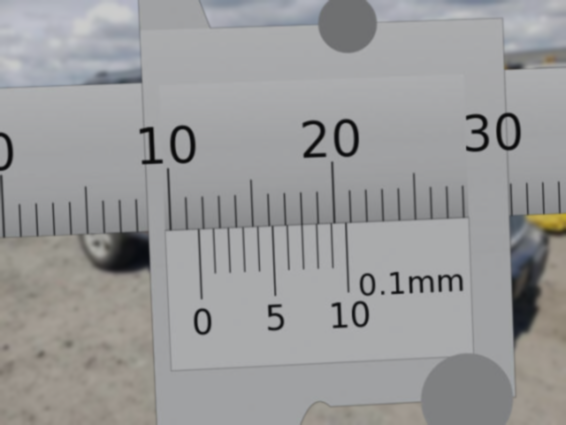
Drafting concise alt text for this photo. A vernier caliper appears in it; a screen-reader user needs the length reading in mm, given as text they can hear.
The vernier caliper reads 11.7 mm
